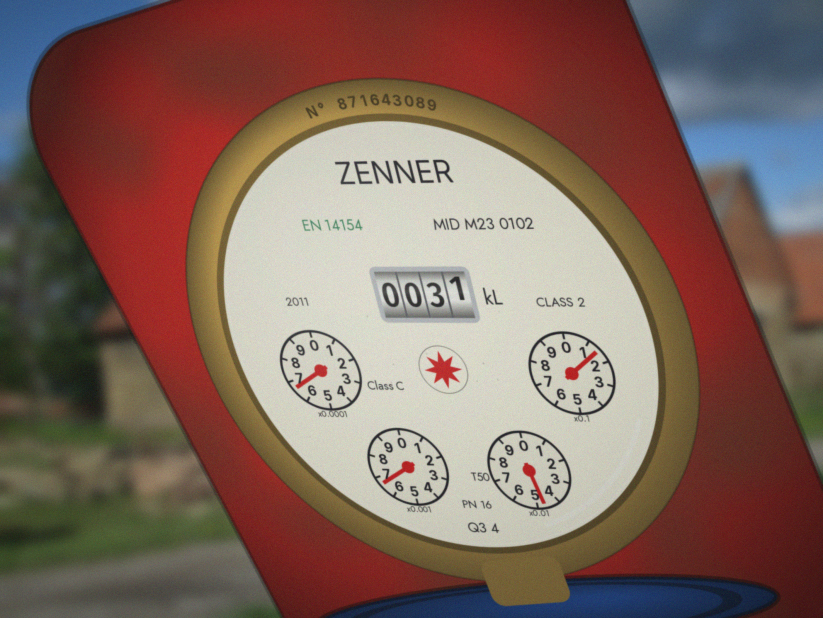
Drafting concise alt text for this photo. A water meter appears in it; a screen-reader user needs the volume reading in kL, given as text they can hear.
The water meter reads 31.1466 kL
